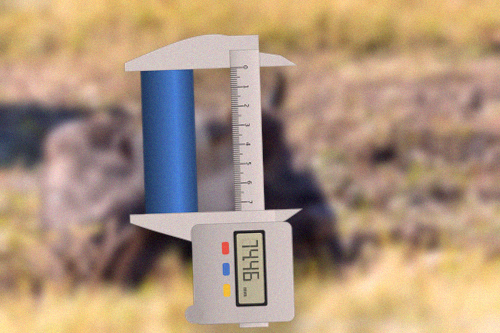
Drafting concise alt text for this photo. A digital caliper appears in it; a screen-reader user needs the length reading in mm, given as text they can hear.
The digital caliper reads 74.46 mm
